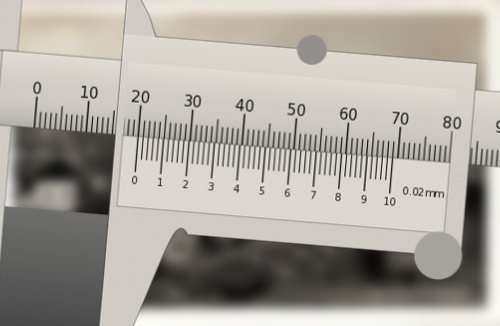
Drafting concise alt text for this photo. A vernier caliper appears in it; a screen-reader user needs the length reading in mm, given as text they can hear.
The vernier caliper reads 20.0 mm
